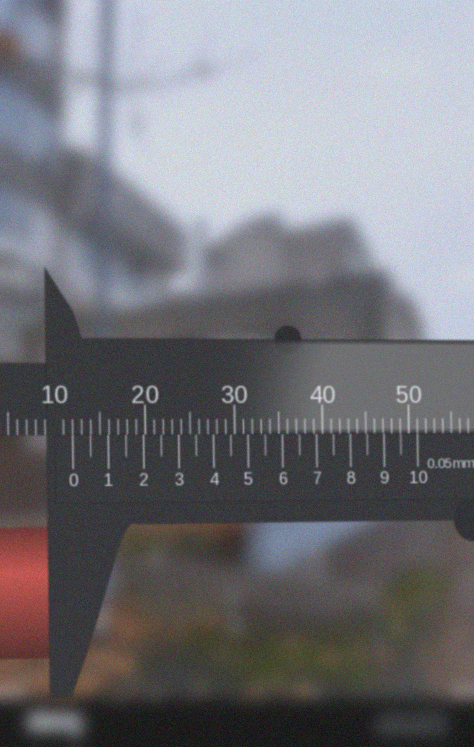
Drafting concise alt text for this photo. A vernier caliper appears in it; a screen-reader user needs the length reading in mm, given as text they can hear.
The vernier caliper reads 12.0 mm
